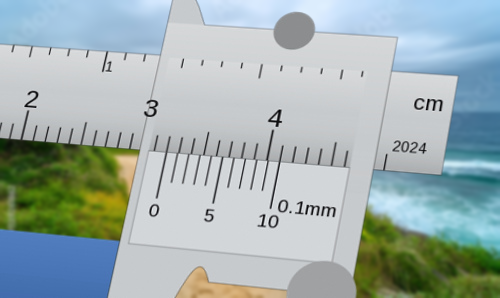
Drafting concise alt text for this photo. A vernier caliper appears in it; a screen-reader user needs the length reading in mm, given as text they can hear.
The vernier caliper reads 32.0 mm
